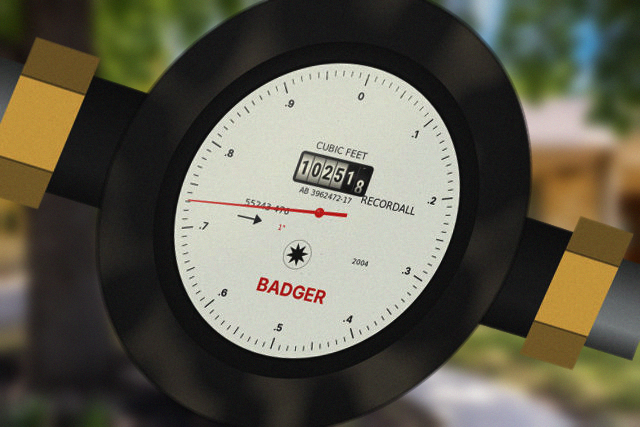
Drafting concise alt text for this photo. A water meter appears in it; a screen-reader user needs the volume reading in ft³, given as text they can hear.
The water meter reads 102517.73 ft³
